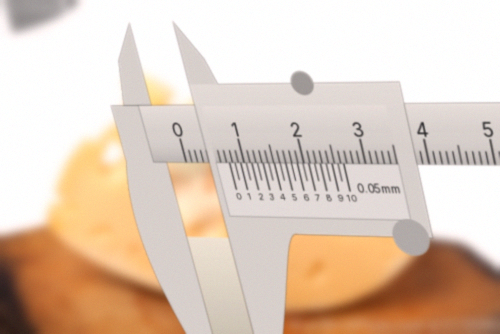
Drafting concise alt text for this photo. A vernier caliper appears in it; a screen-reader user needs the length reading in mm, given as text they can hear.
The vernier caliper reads 7.5 mm
